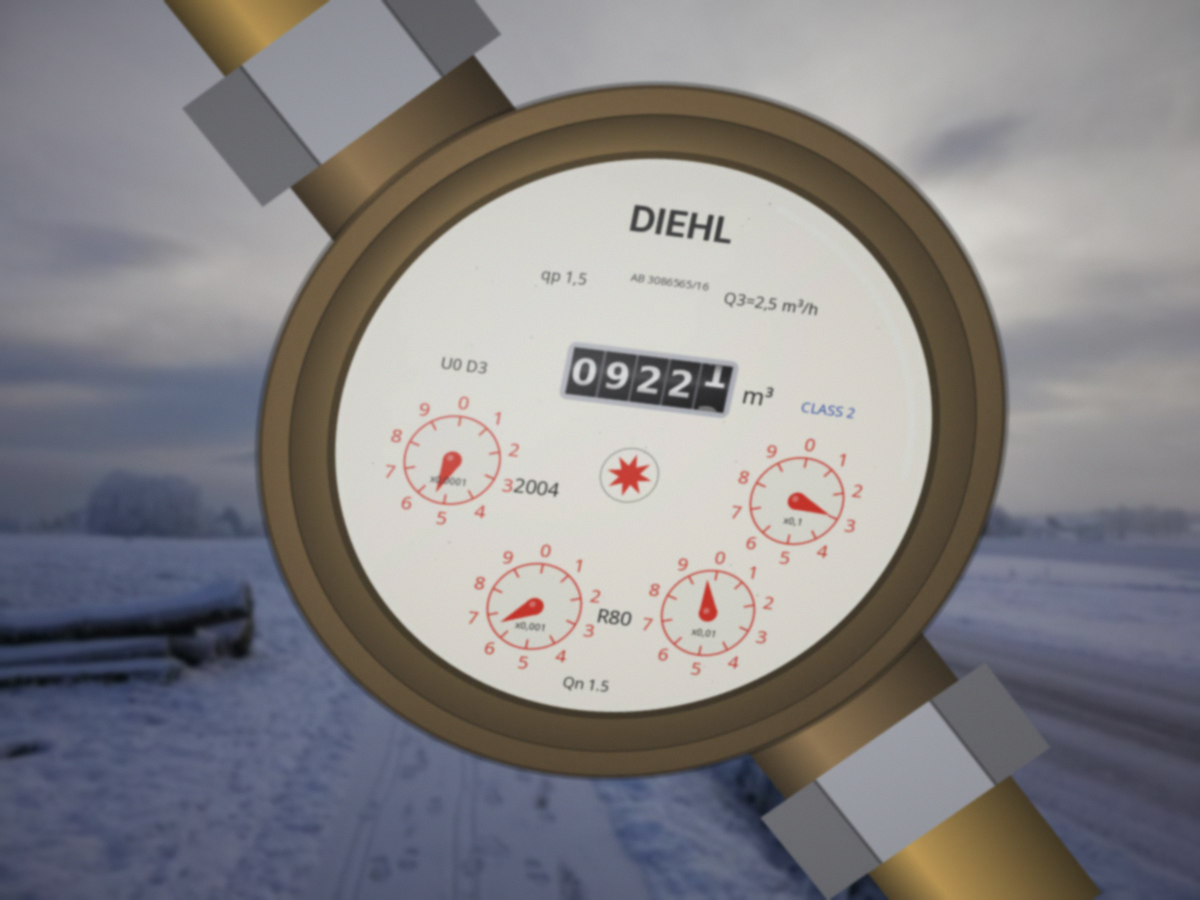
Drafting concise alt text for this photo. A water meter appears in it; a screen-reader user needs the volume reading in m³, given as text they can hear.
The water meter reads 9221.2965 m³
